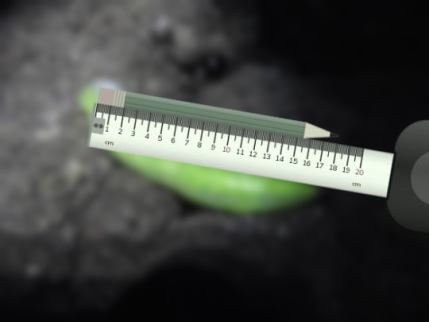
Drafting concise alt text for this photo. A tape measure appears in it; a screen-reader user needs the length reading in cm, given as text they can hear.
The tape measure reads 18 cm
